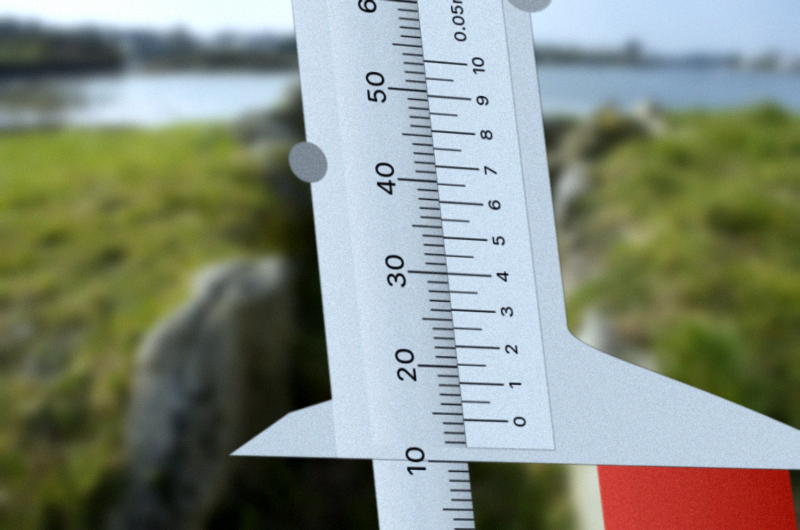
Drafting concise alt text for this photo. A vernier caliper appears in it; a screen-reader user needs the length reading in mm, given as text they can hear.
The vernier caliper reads 14.4 mm
